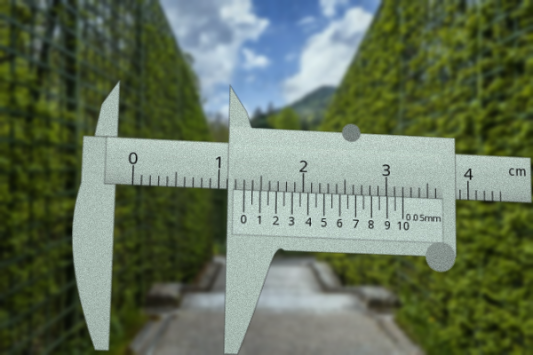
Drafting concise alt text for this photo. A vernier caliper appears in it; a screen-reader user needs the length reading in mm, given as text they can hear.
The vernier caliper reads 13.0 mm
